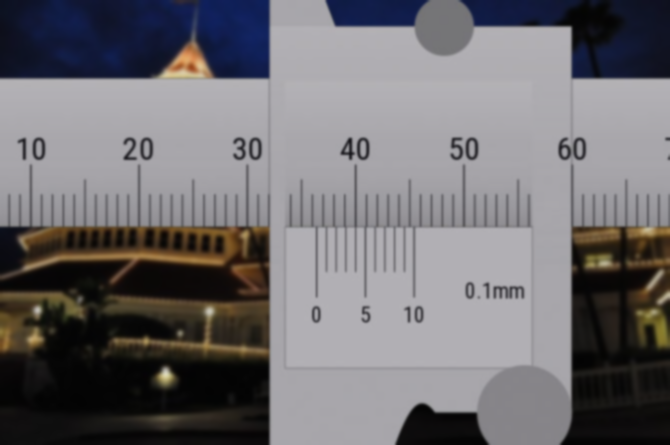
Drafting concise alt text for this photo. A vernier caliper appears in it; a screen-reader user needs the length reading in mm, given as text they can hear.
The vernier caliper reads 36.4 mm
